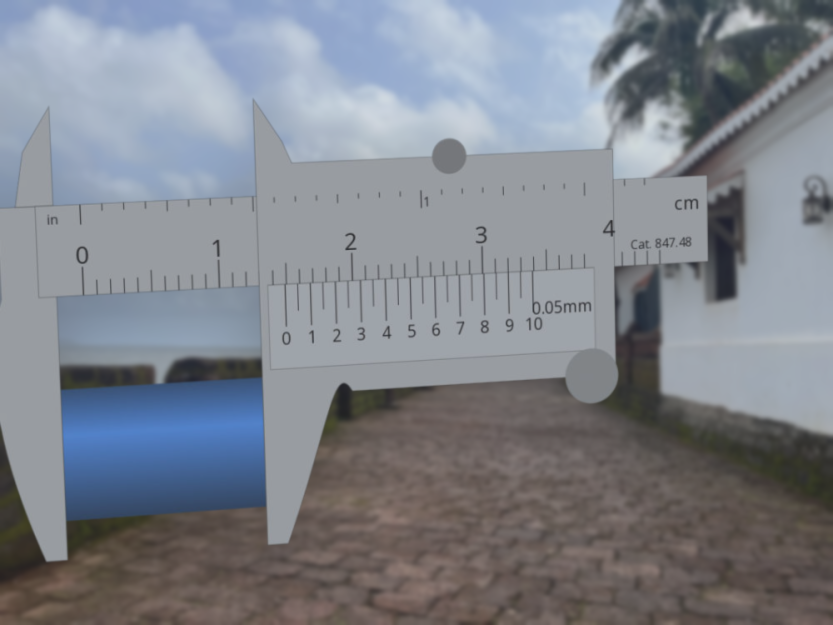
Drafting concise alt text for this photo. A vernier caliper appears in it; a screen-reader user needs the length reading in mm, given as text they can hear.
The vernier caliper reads 14.9 mm
